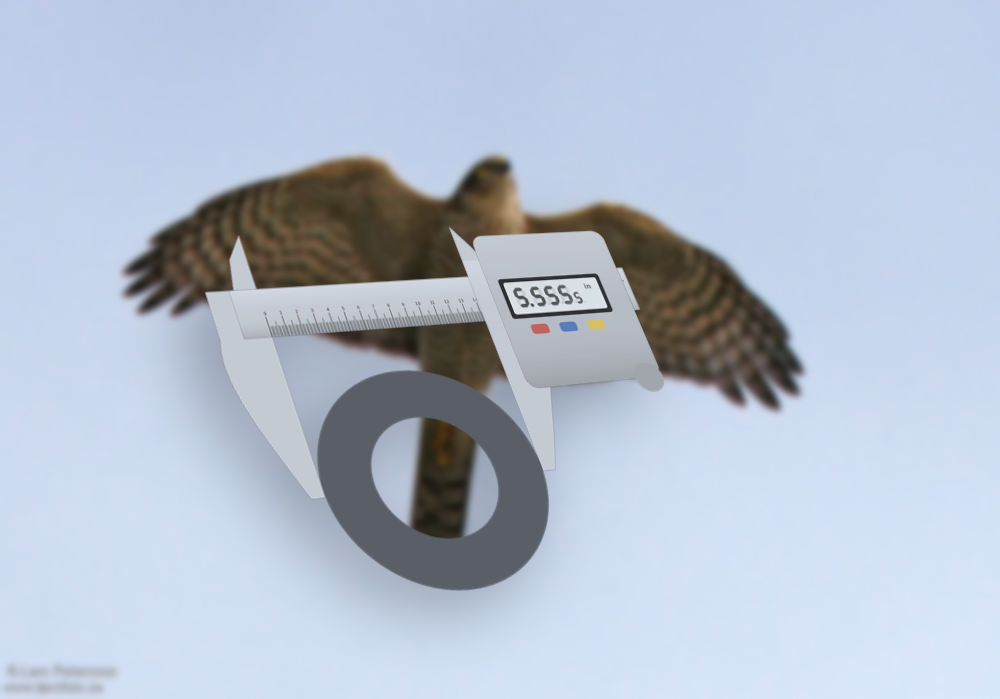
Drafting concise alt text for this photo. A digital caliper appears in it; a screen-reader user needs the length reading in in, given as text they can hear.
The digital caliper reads 5.5555 in
